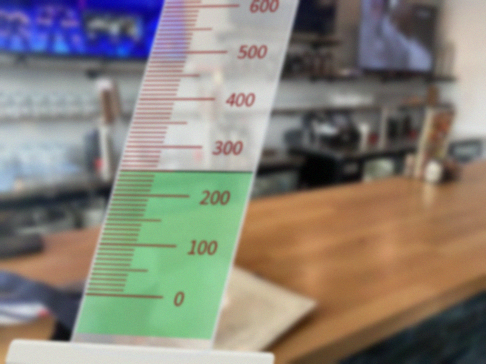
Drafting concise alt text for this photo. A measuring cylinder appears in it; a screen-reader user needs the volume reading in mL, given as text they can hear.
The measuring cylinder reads 250 mL
